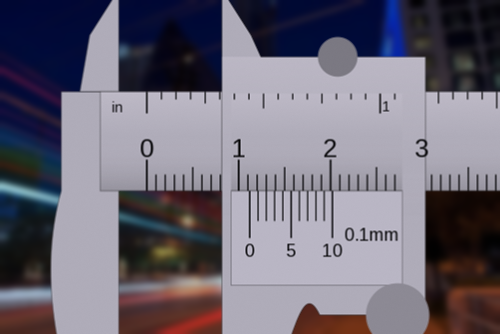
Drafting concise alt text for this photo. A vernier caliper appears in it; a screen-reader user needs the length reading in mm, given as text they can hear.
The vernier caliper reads 11.2 mm
